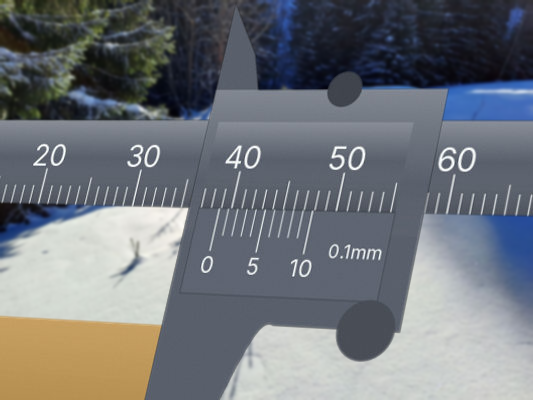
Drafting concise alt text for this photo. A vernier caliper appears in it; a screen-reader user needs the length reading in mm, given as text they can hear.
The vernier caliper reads 38.8 mm
